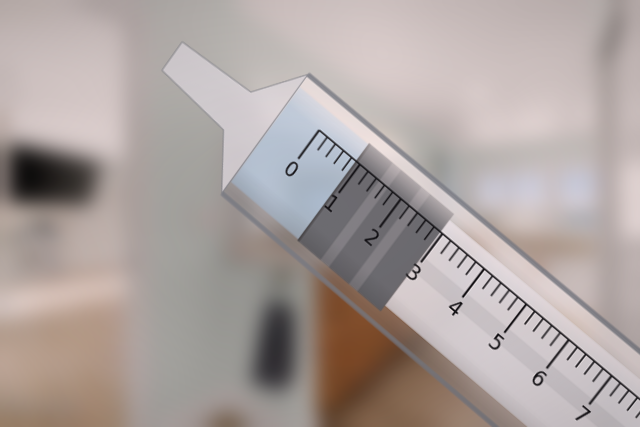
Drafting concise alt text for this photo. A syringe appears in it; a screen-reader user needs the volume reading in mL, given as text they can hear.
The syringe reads 0.9 mL
